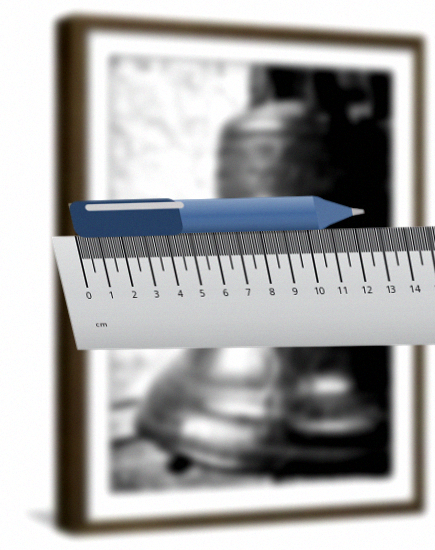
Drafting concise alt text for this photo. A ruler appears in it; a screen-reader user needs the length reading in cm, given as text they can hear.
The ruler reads 12.5 cm
